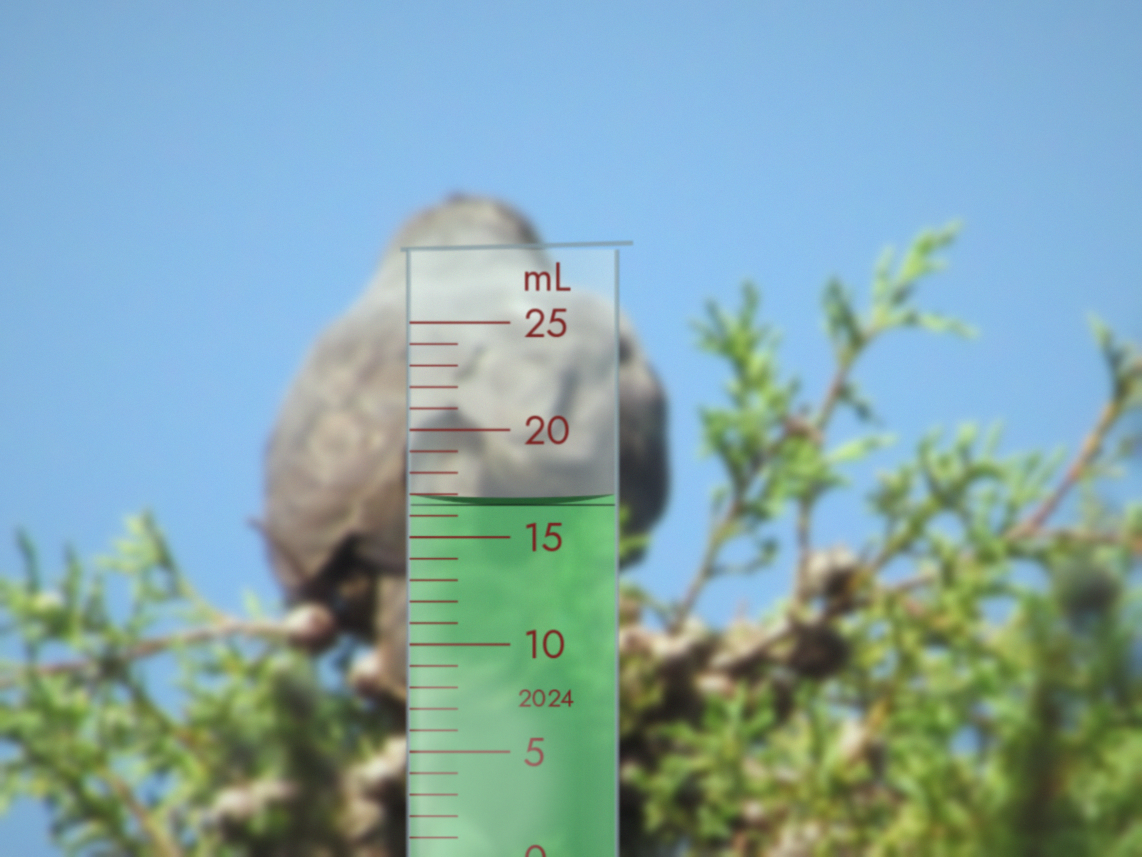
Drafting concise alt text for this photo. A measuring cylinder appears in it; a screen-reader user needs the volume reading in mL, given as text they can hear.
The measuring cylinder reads 16.5 mL
